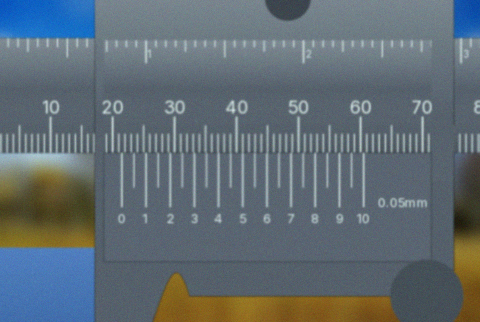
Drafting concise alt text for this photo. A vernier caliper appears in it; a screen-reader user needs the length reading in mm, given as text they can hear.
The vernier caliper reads 21.5 mm
